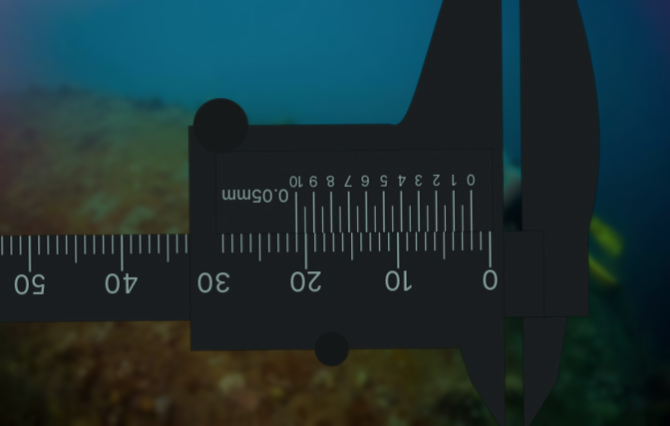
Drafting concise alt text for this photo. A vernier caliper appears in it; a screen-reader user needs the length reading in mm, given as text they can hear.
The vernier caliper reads 2.0 mm
